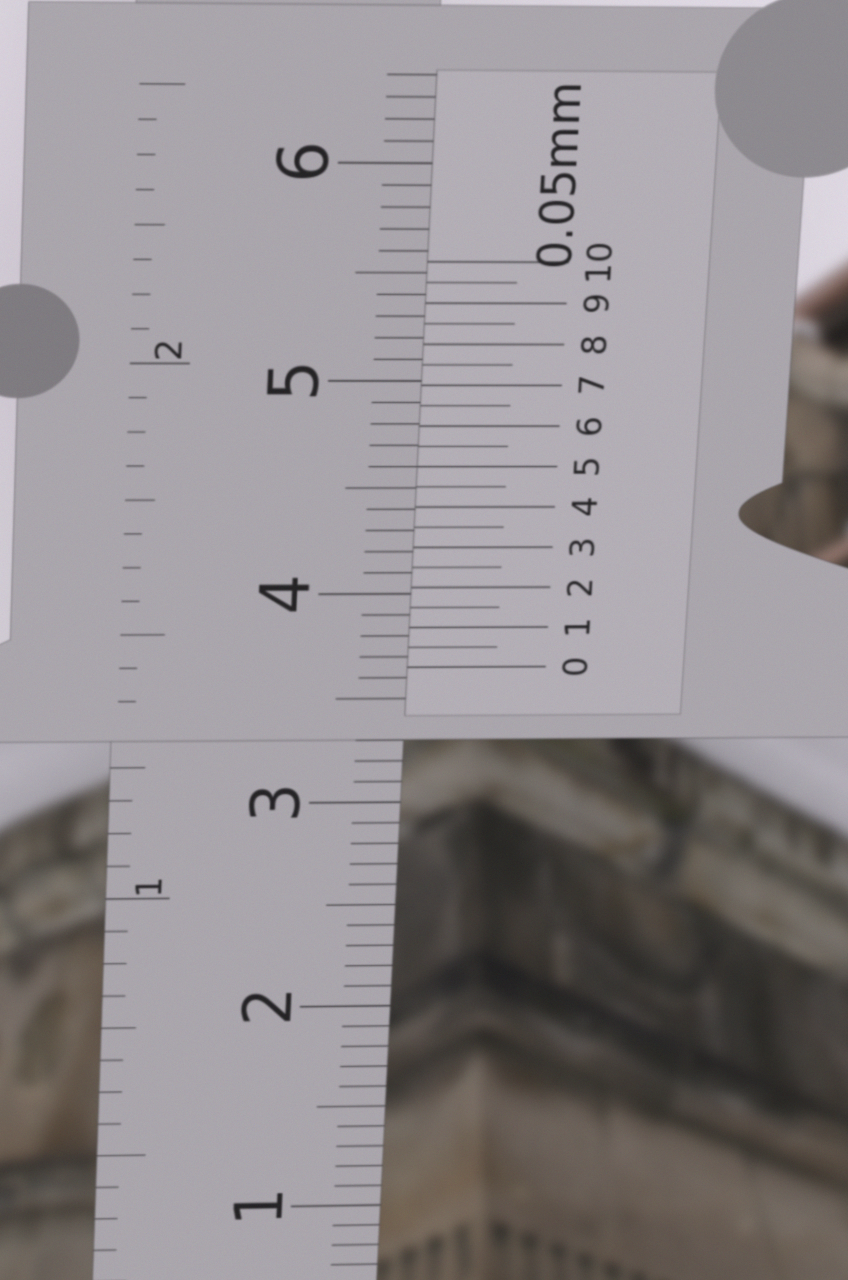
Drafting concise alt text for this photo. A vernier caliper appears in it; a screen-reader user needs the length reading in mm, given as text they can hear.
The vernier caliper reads 36.5 mm
